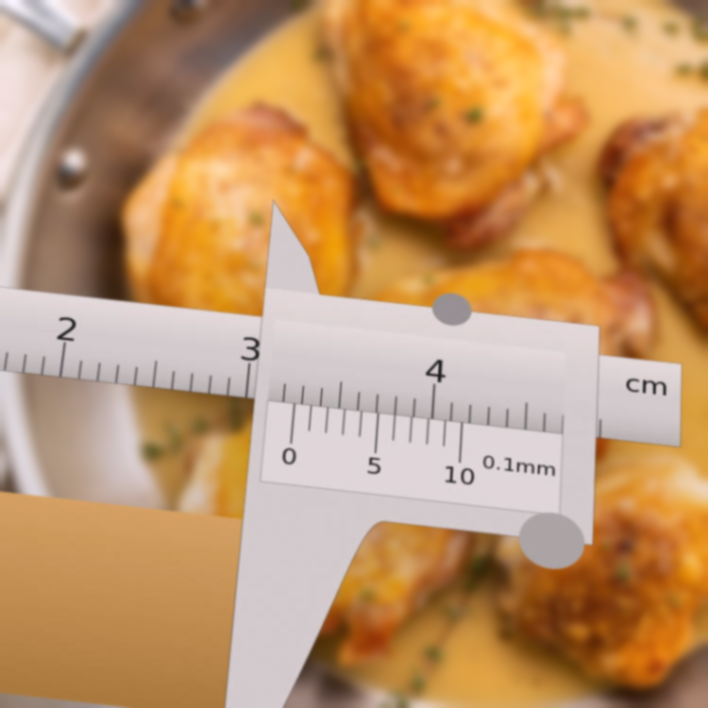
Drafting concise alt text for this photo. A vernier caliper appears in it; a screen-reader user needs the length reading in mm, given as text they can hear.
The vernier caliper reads 32.6 mm
